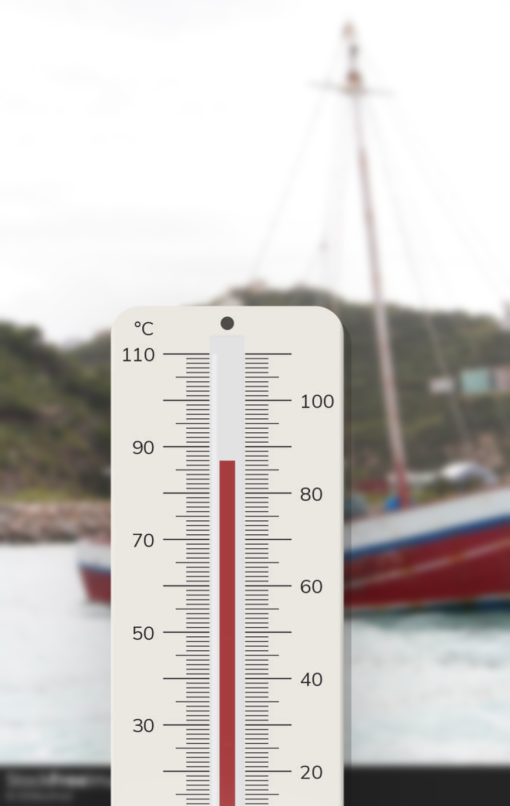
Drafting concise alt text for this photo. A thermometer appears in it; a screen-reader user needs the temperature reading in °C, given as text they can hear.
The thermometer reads 87 °C
